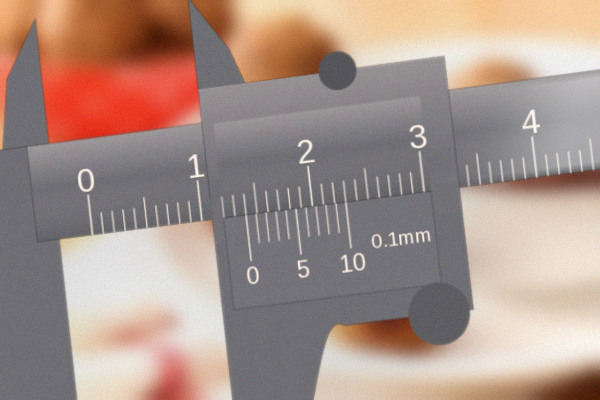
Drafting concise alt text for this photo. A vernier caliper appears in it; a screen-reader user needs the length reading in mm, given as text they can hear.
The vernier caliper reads 14.0 mm
